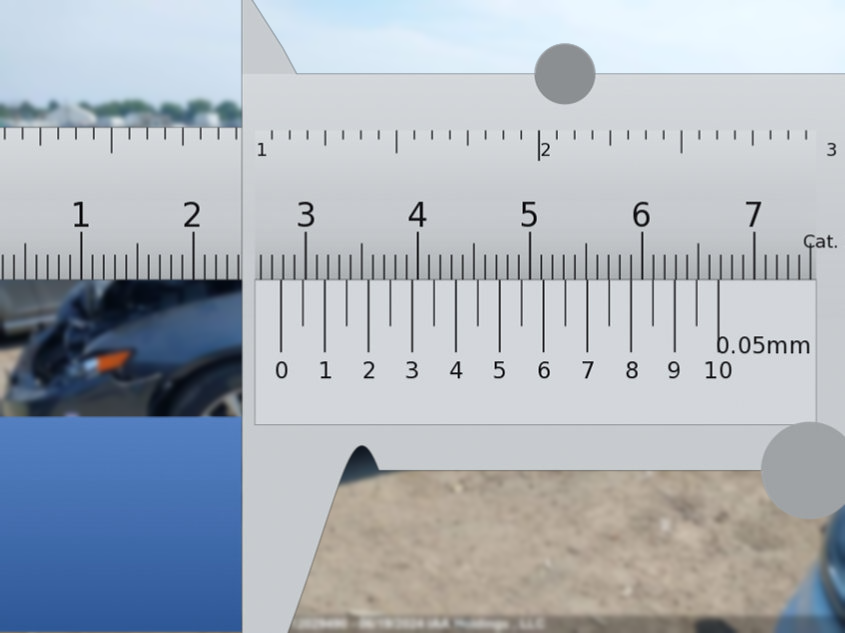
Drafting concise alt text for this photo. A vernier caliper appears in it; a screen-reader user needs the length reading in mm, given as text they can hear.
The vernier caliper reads 27.8 mm
